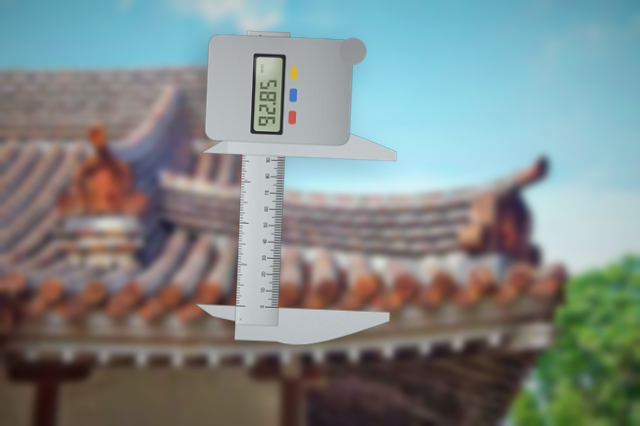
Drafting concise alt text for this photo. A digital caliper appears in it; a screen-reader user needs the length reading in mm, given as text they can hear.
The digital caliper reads 92.85 mm
